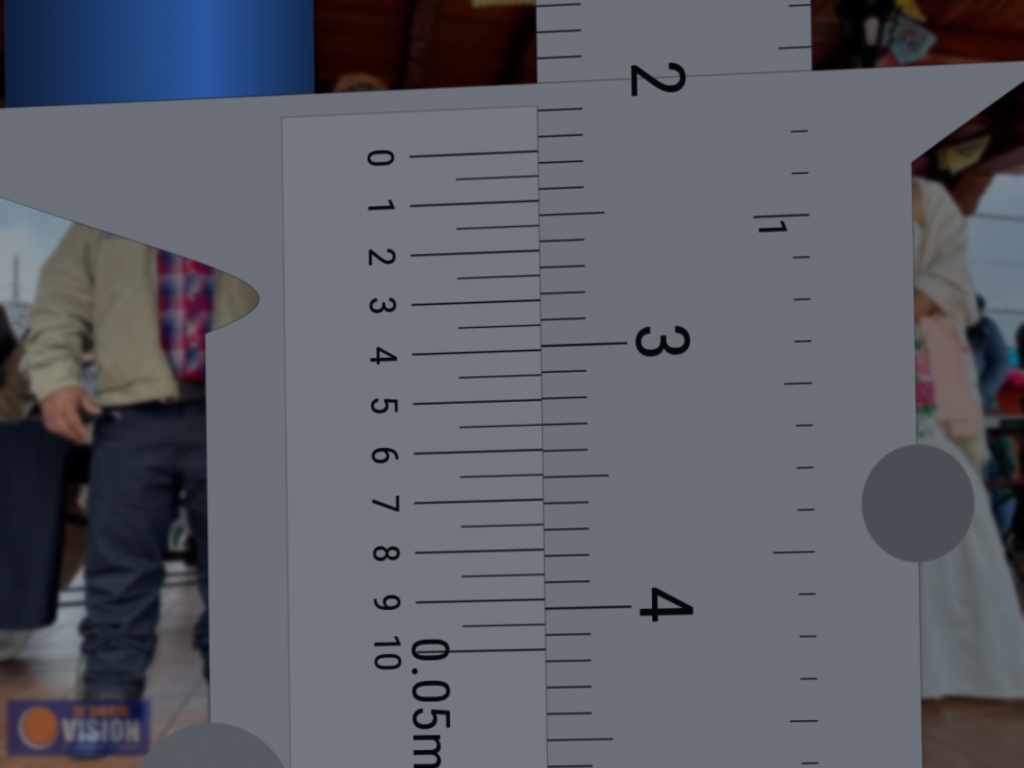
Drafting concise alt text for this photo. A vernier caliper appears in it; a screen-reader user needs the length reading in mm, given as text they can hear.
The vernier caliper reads 22.55 mm
